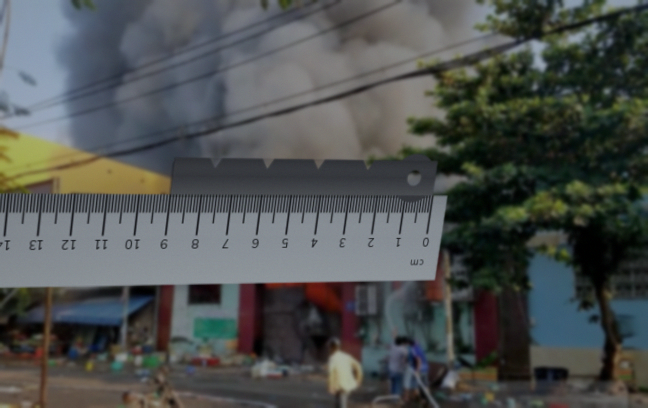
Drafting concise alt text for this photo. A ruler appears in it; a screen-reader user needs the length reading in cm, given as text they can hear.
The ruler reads 9 cm
